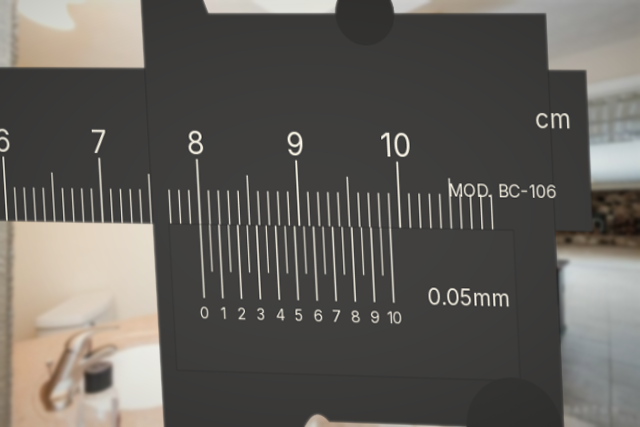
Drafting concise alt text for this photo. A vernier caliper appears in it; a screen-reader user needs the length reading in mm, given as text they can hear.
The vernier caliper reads 80.0 mm
